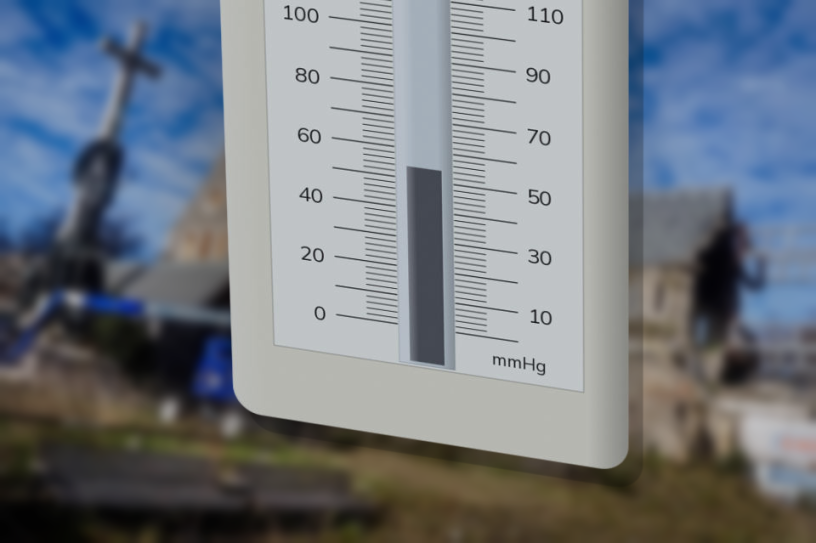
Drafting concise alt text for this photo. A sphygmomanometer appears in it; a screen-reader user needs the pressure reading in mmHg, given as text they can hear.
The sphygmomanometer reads 54 mmHg
